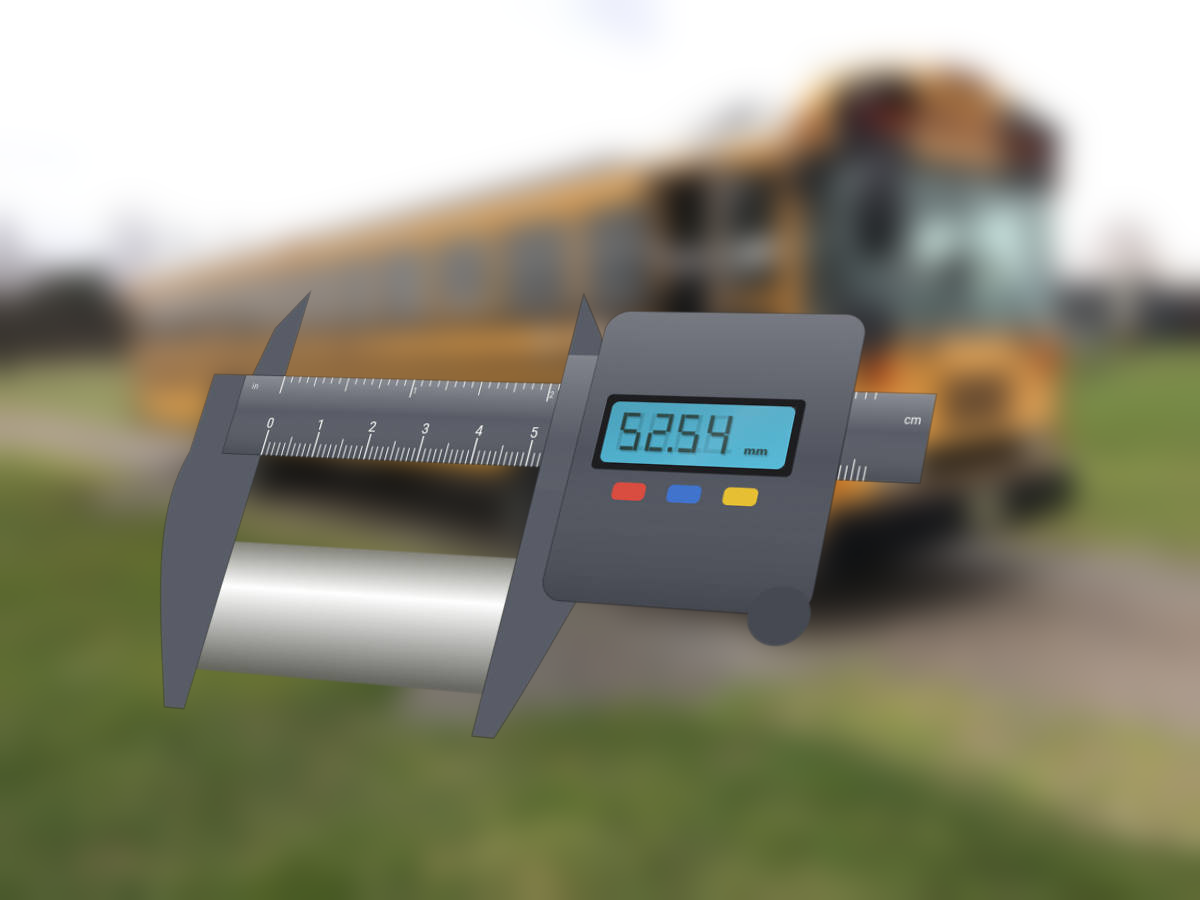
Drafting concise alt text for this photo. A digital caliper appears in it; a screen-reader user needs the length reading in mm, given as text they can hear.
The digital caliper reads 52.54 mm
